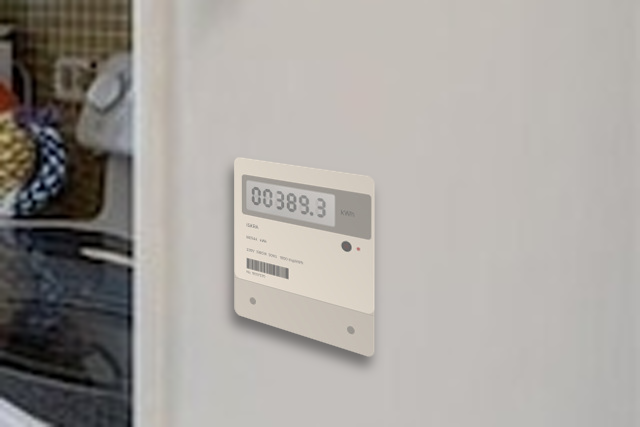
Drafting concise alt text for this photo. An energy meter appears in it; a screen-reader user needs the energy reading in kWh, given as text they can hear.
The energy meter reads 389.3 kWh
